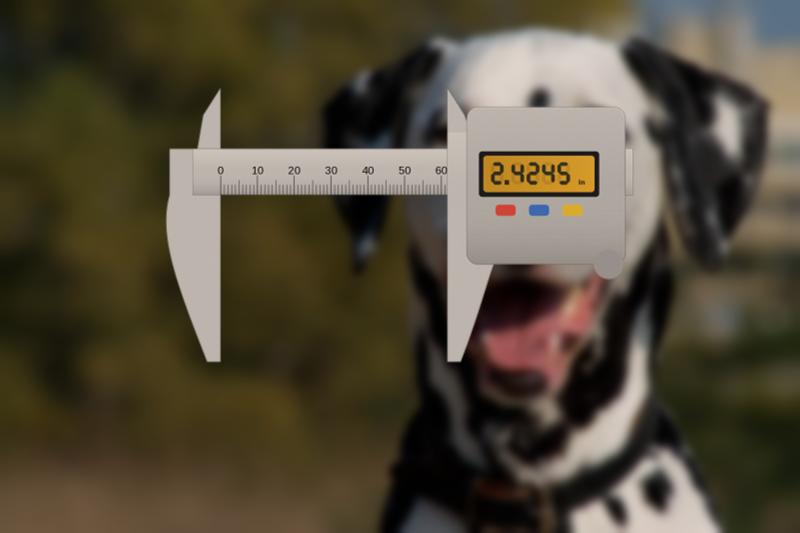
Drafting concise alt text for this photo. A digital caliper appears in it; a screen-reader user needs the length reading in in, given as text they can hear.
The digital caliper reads 2.4245 in
